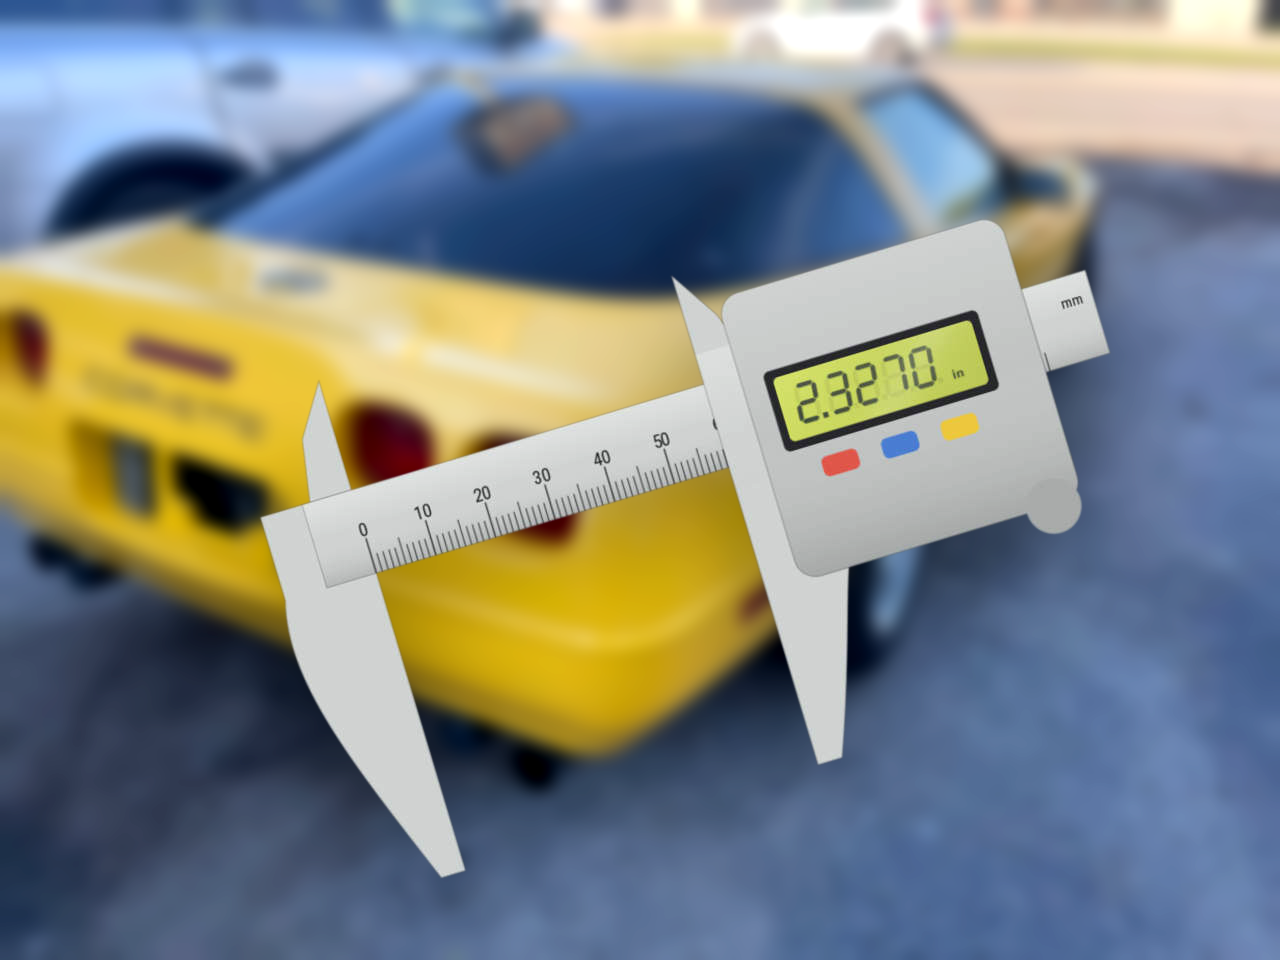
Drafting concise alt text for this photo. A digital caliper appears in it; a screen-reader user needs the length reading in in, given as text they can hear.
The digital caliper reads 2.3270 in
